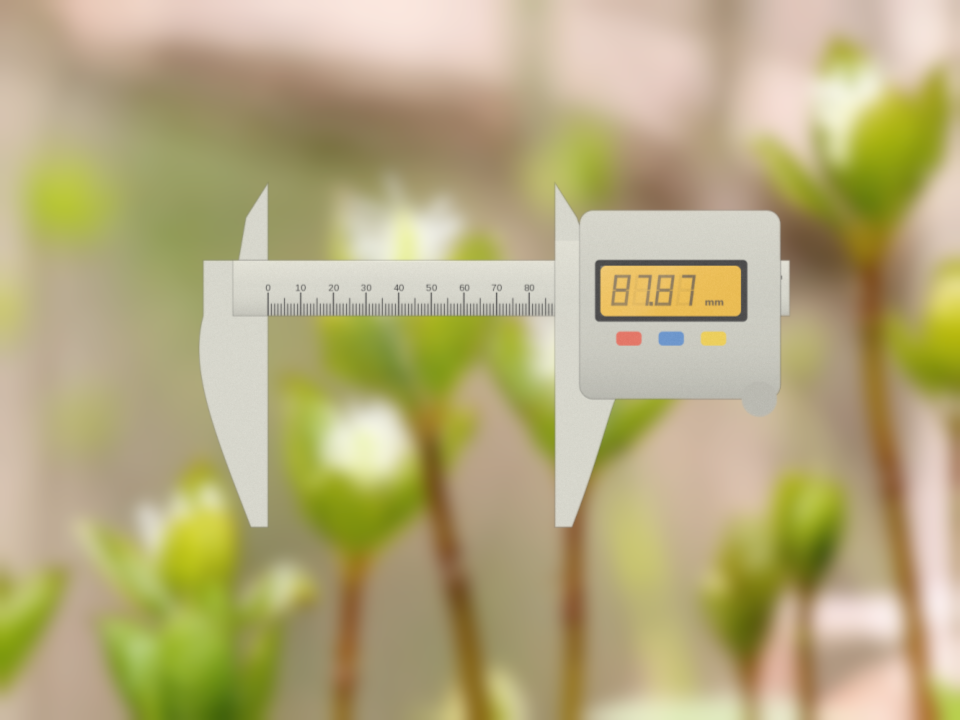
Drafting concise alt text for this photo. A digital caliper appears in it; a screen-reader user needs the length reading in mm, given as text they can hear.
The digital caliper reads 87.87 mm
